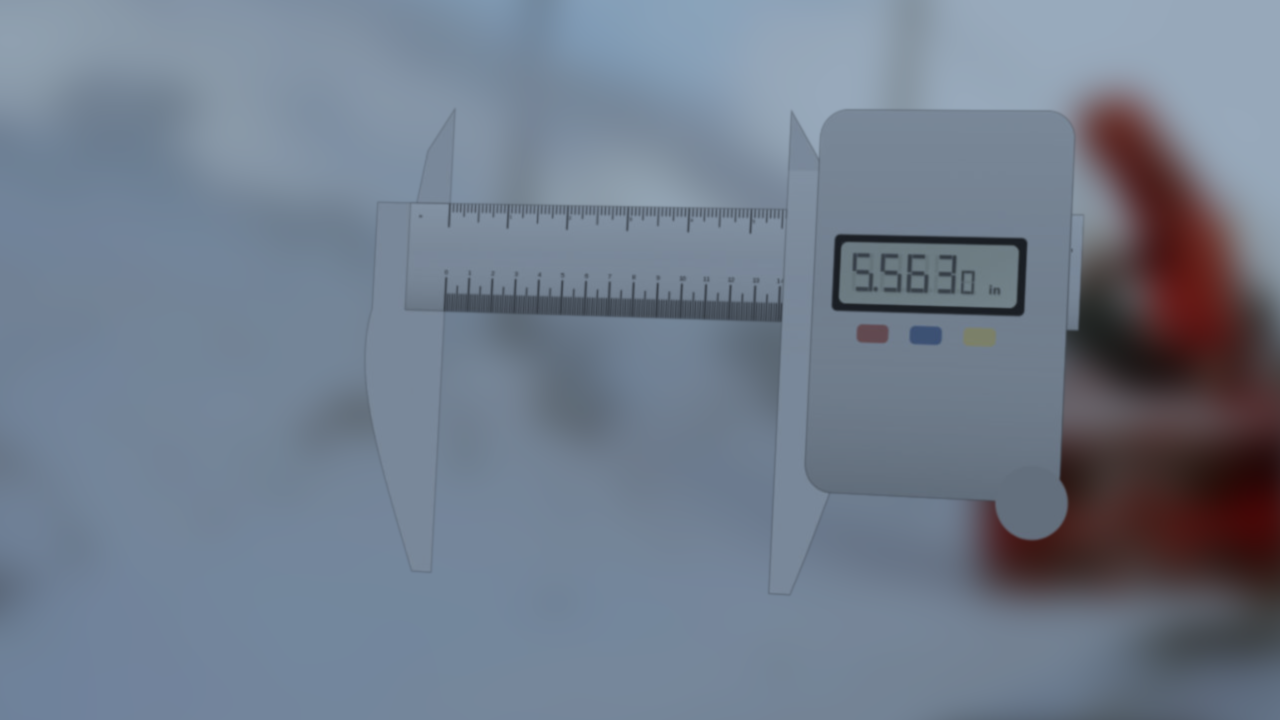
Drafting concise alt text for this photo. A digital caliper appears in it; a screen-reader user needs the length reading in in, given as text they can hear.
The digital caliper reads 5.5630 in
